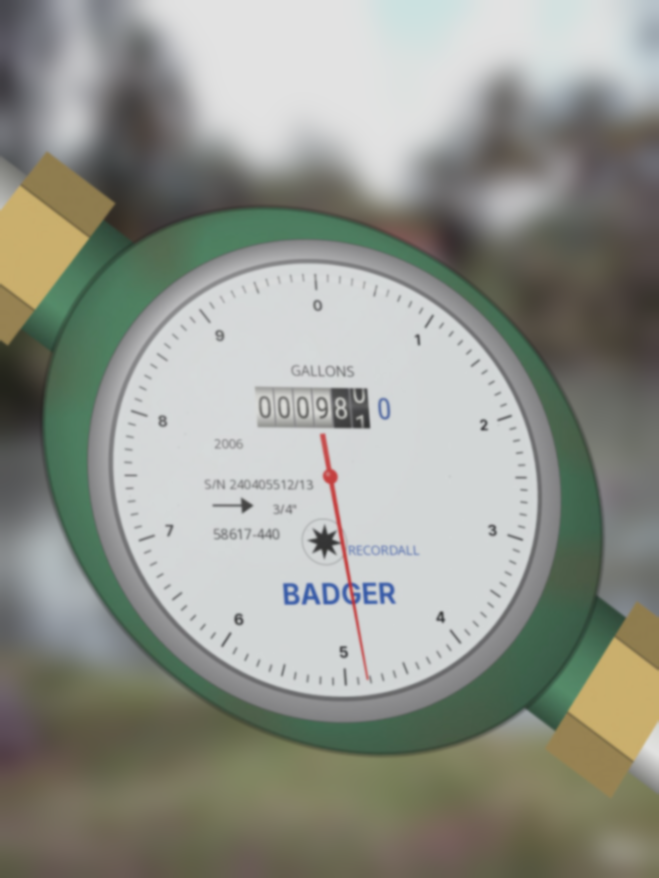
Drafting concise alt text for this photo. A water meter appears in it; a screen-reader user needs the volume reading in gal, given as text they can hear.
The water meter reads 9804.8 gal
